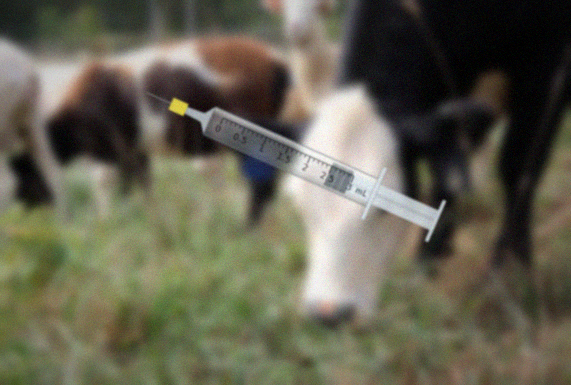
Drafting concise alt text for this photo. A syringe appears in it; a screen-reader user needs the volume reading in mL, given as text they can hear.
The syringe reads 2.5 mL
